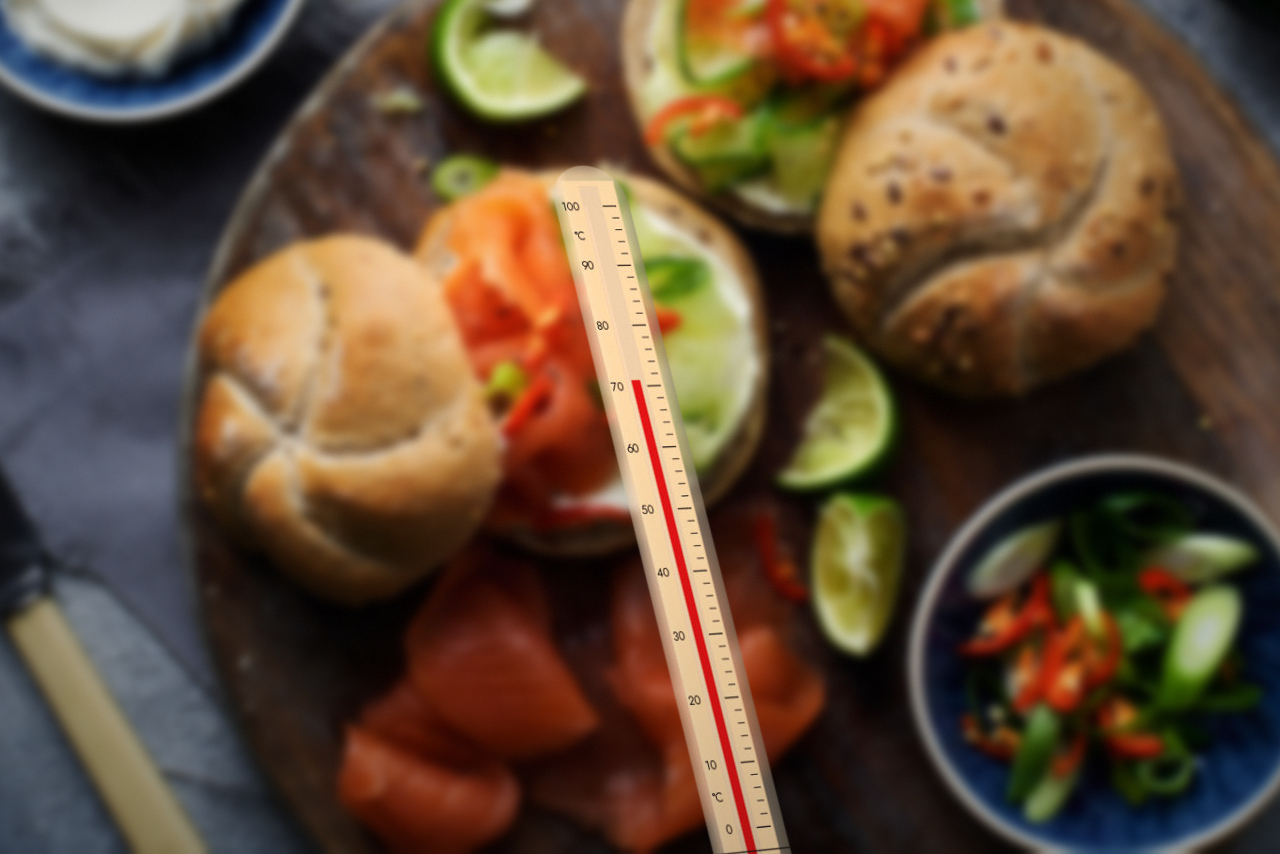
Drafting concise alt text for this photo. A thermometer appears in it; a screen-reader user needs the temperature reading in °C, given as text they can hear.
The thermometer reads 71 °C
